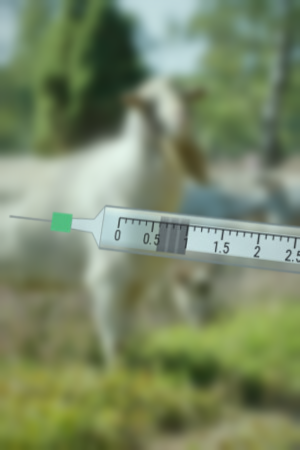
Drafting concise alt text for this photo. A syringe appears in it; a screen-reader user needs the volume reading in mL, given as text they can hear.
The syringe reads 0.6 mL
